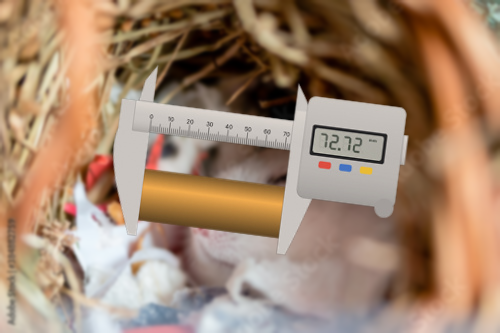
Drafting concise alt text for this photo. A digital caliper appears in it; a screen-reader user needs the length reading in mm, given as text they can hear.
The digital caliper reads 72.72 mm
